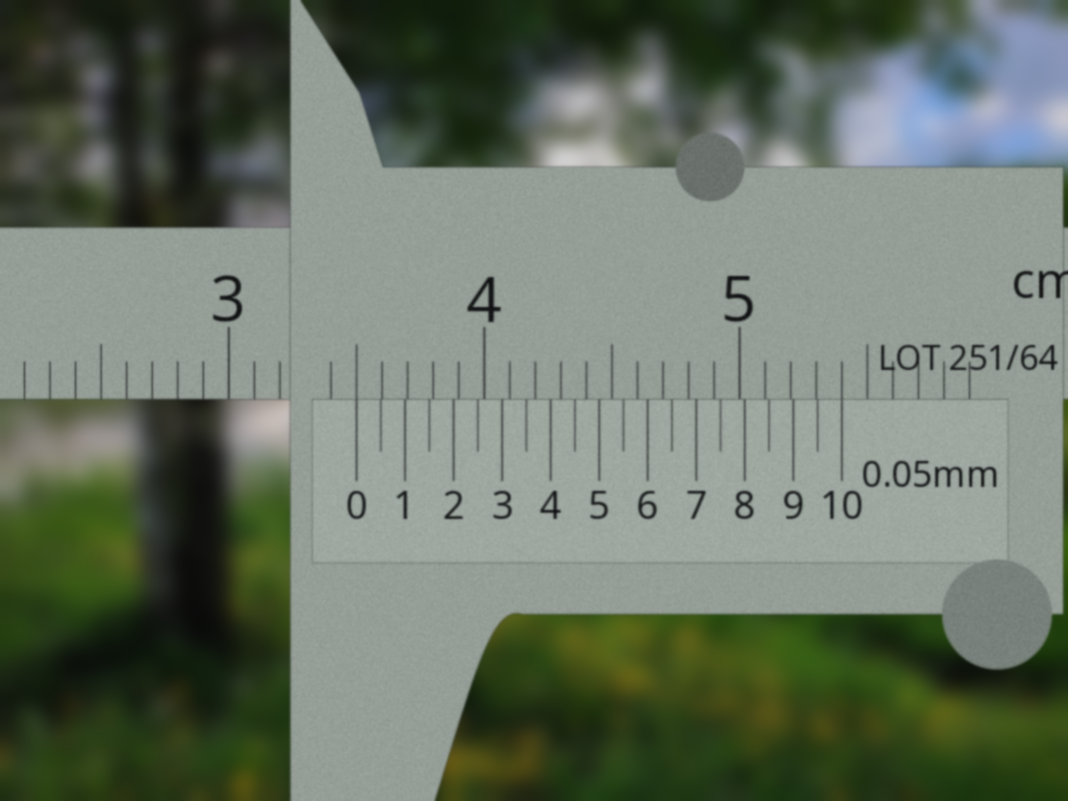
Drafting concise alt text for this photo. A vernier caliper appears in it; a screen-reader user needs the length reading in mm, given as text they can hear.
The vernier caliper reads 35.0 mm
